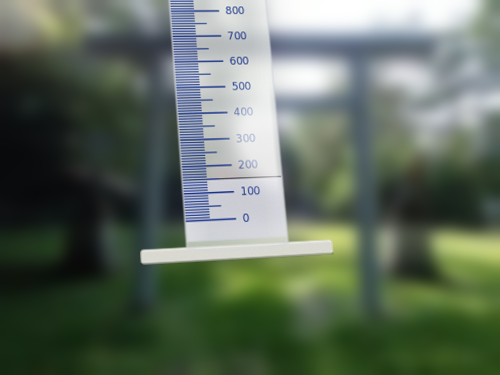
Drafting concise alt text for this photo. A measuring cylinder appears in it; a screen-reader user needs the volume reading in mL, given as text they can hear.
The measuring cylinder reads 150 mL
